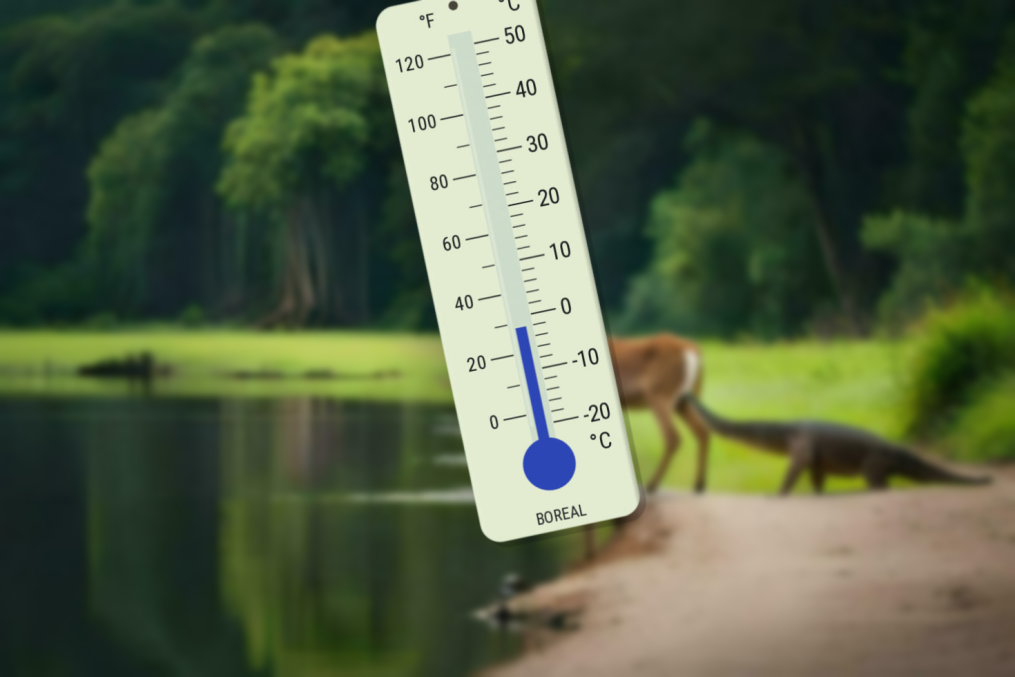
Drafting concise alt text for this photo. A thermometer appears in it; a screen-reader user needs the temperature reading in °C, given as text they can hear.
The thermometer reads -2 °C
